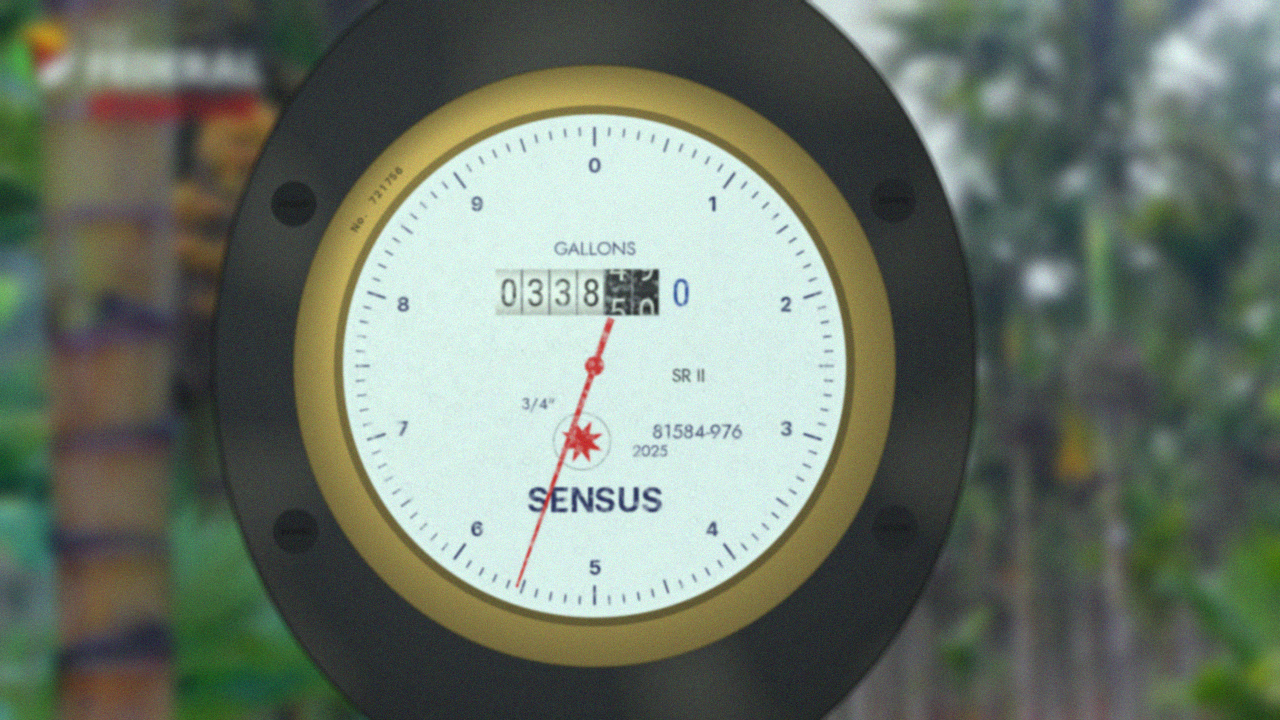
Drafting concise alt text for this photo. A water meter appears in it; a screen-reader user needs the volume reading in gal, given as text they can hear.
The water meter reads 338495.5 gal
